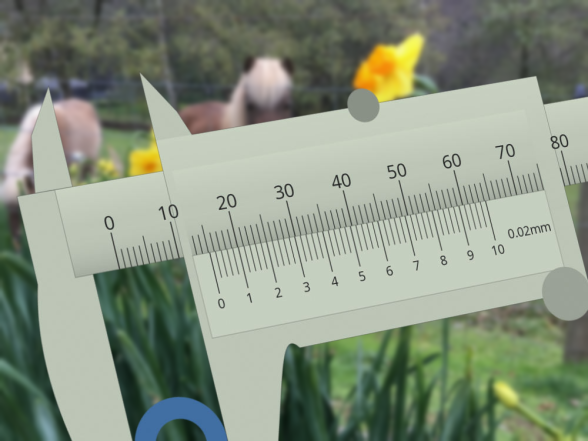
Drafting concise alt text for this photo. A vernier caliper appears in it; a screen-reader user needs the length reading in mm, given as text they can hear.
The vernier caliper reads 15.2 mm
